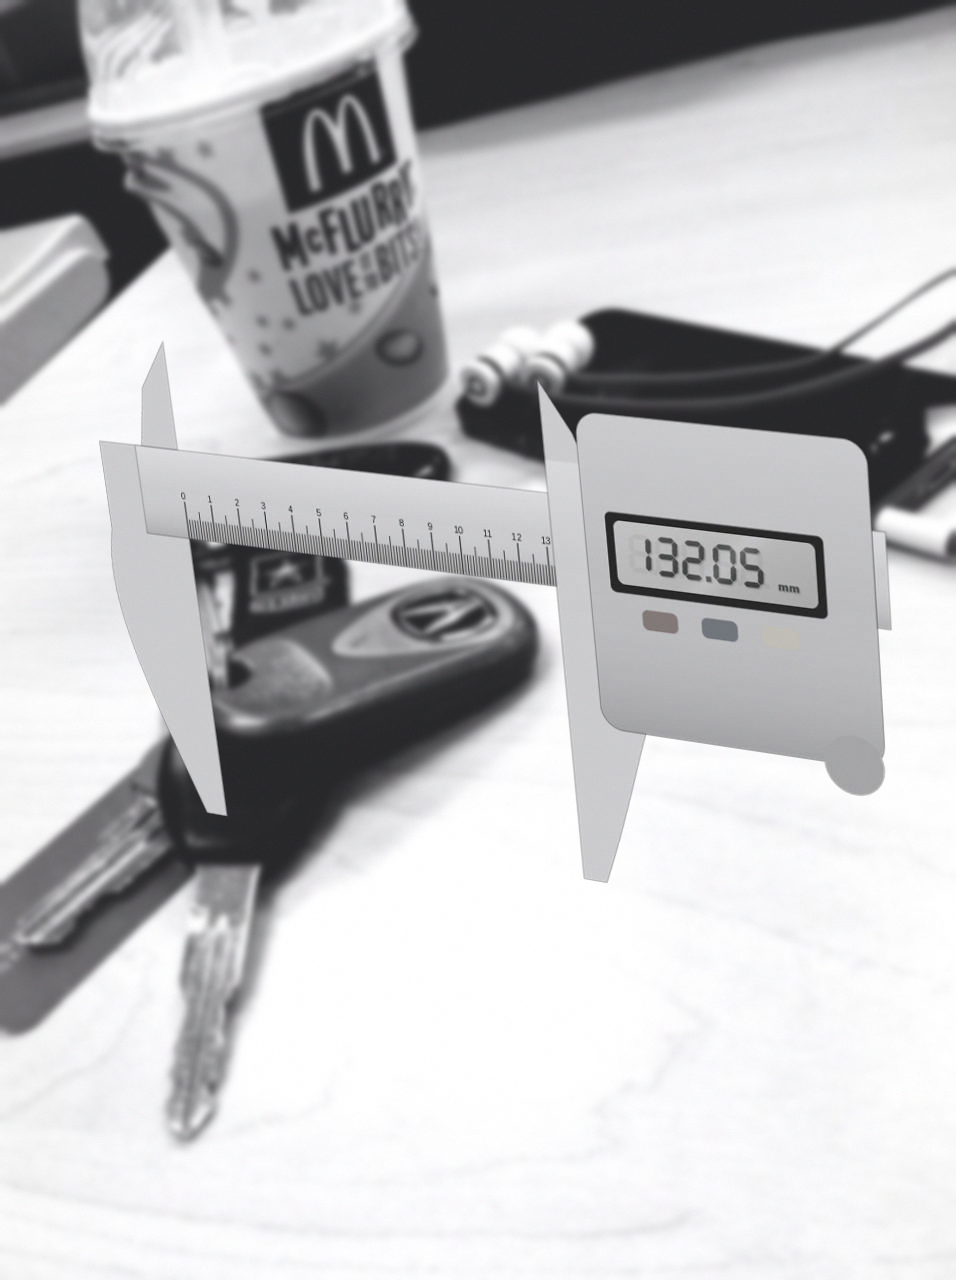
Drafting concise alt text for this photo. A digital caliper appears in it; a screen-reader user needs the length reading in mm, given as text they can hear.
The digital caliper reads 132.05 mm
